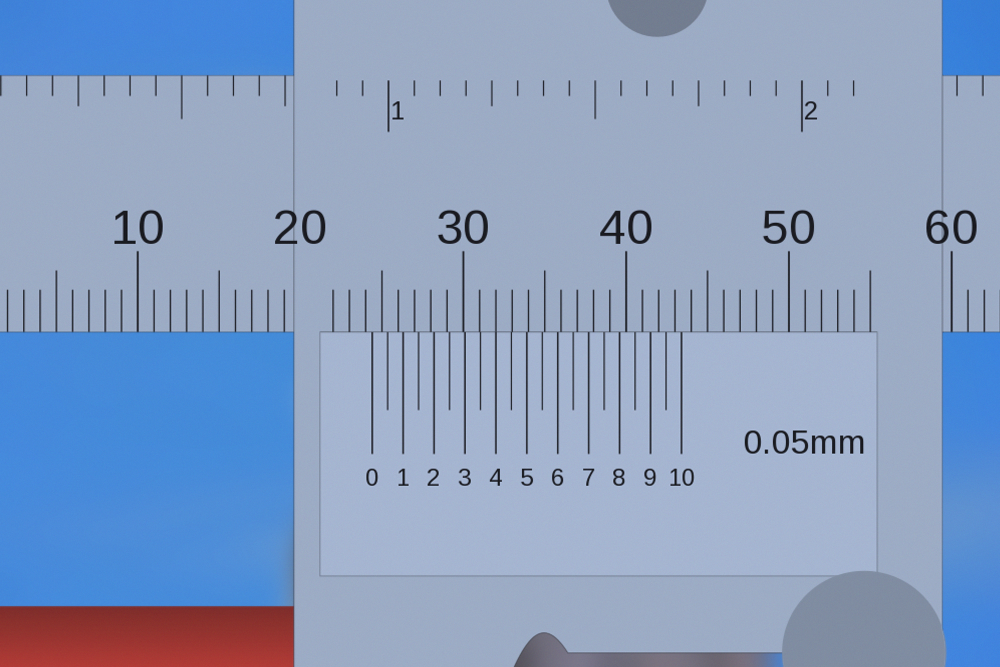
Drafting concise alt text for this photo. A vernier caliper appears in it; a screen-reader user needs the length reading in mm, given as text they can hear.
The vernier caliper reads 24.4 mm
